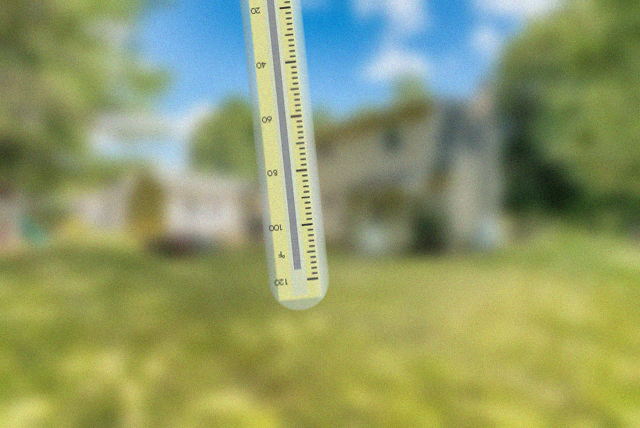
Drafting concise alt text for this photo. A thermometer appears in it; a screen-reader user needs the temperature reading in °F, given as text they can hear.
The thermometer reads 116 °F
